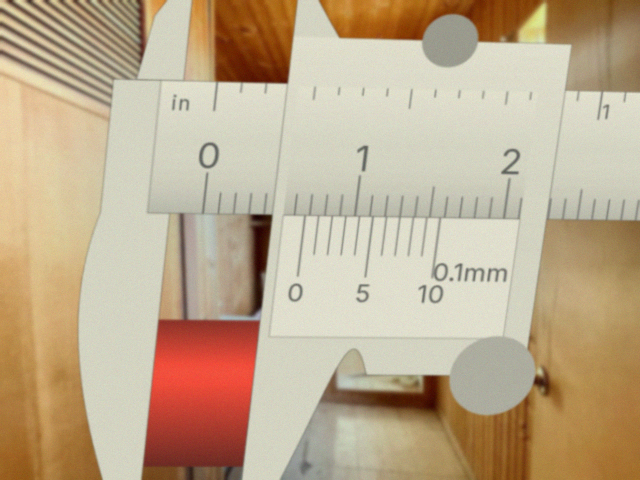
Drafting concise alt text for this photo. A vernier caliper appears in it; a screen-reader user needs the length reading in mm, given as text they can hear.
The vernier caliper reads 6.7 mm
